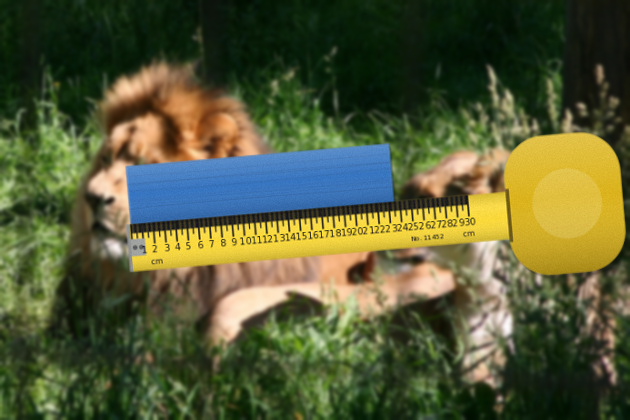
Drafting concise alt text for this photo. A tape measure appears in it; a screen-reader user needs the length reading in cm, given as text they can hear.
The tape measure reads 23.5 cm
